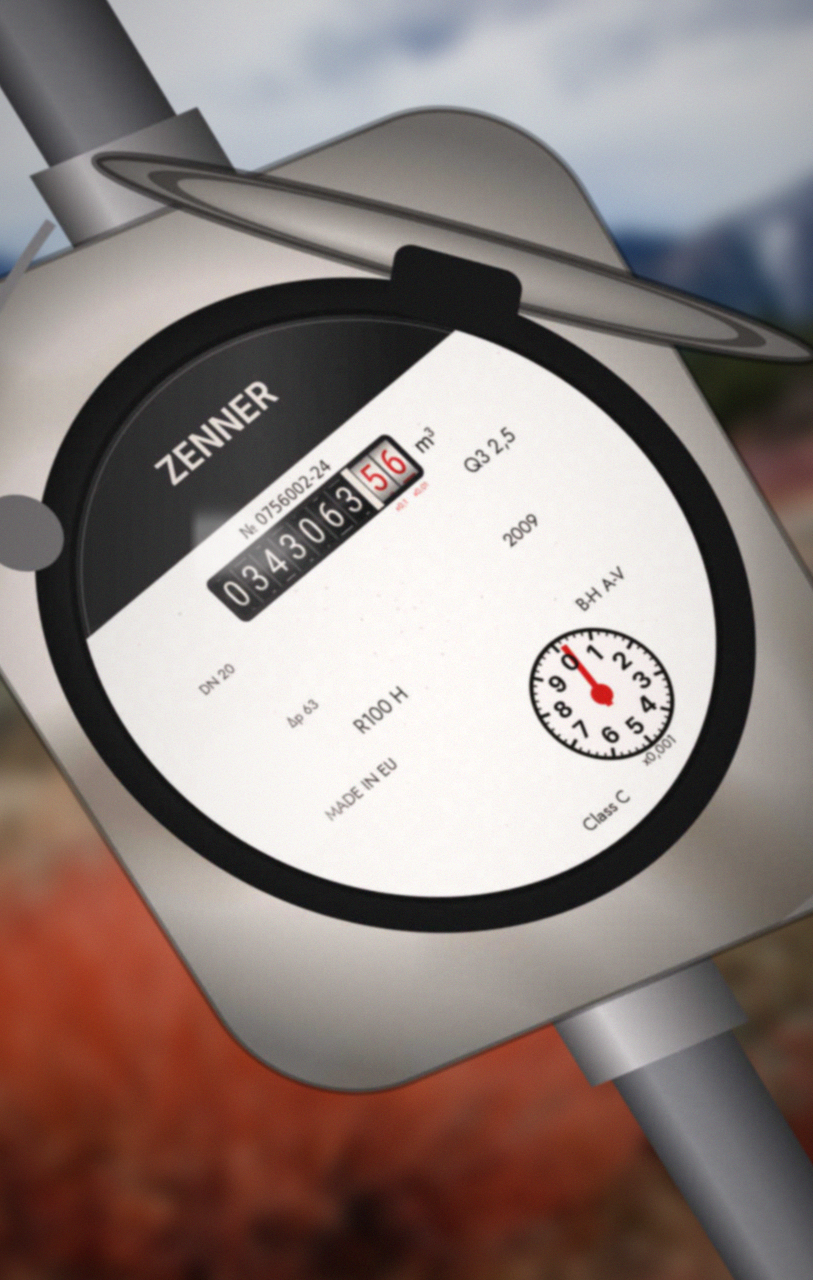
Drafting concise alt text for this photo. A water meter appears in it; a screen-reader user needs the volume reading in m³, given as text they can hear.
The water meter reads 343063.560 m³
